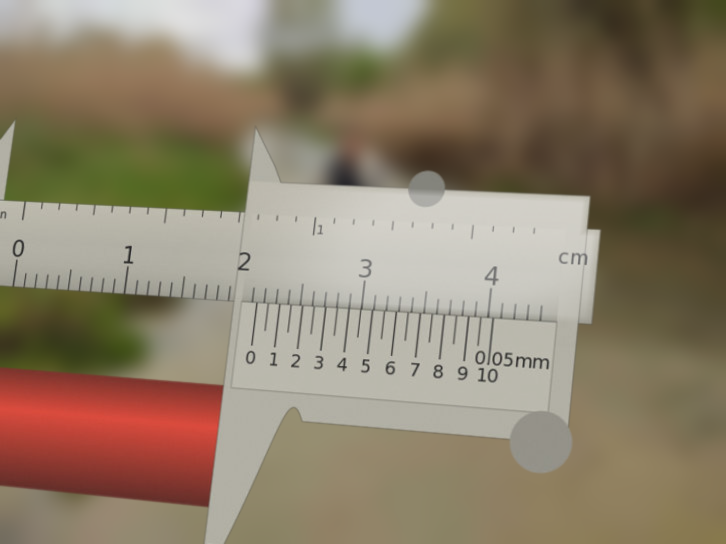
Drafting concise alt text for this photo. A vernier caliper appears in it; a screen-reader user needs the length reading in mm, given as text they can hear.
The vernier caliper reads 21.4 mm
